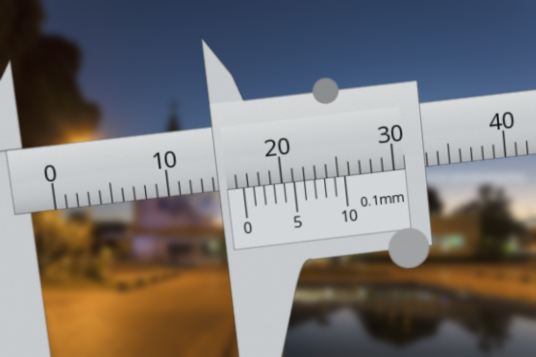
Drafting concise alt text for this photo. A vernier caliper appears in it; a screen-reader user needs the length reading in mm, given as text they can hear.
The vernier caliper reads 16.6 mm
